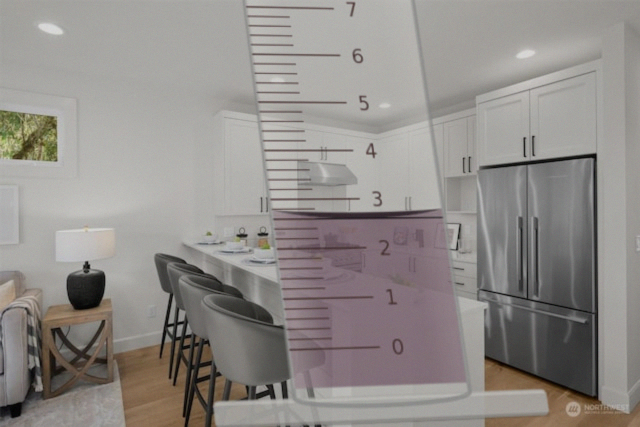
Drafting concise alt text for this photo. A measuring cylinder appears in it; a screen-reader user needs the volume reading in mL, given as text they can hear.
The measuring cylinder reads 2.6 mL
